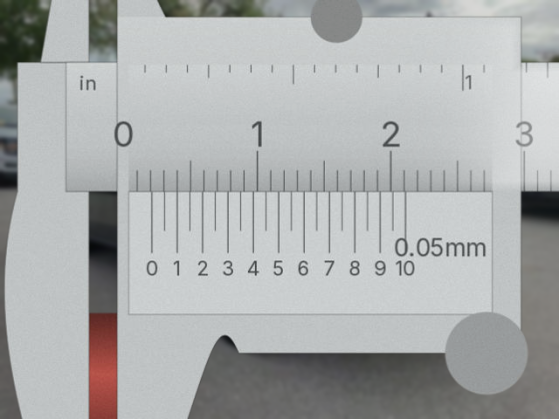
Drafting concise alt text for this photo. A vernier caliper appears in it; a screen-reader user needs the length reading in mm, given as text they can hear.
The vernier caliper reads 2.1 mm
